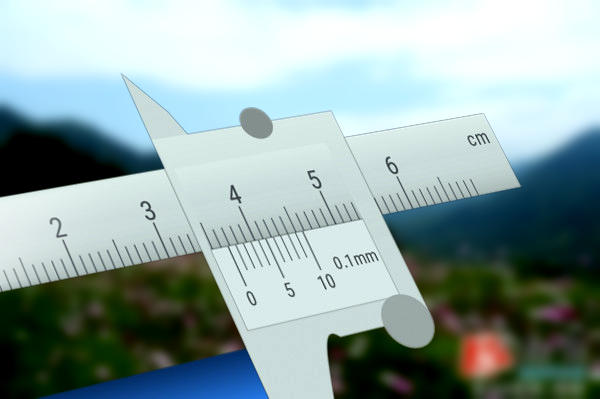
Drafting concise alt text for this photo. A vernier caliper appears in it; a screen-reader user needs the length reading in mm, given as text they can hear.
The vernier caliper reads 36.8 mm
